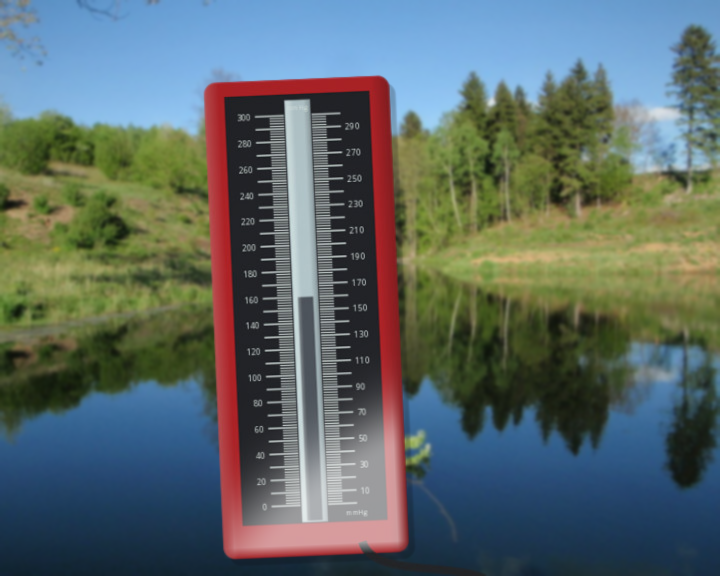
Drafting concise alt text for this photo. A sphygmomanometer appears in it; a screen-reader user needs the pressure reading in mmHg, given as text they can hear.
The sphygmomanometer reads 160 mmHg
